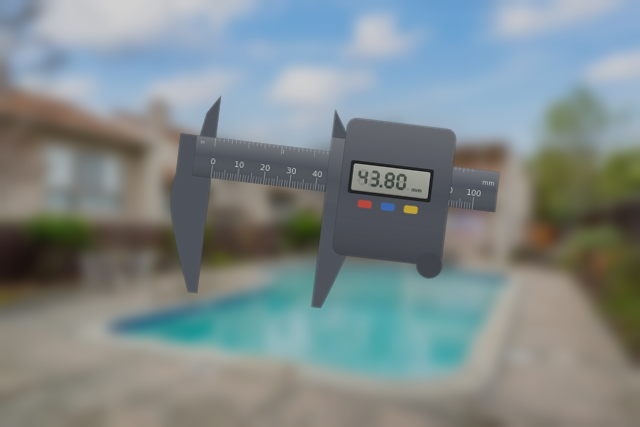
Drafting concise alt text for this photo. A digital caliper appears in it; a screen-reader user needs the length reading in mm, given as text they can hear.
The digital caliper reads 43.80 mm
